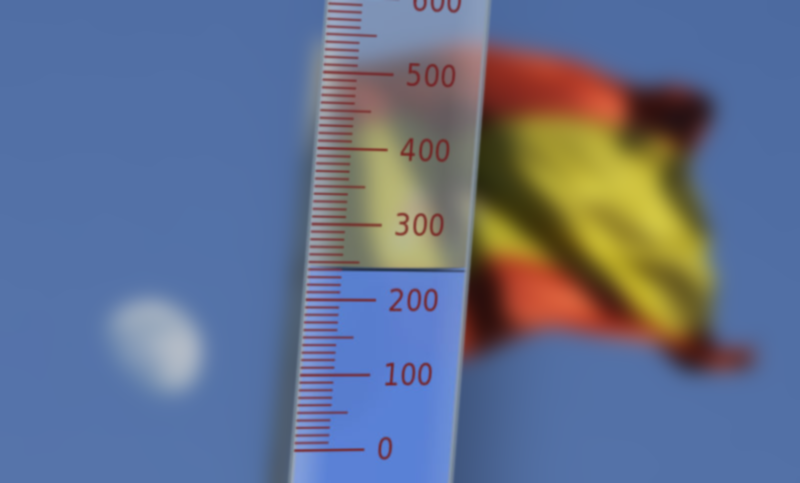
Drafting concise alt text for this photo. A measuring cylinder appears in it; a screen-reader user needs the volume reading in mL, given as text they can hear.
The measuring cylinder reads 240 mL
